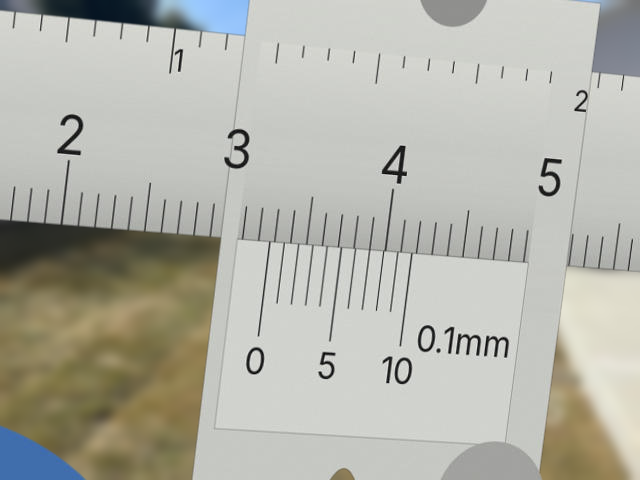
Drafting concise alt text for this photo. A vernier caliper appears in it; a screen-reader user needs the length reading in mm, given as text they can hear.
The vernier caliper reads 32.7 mm
